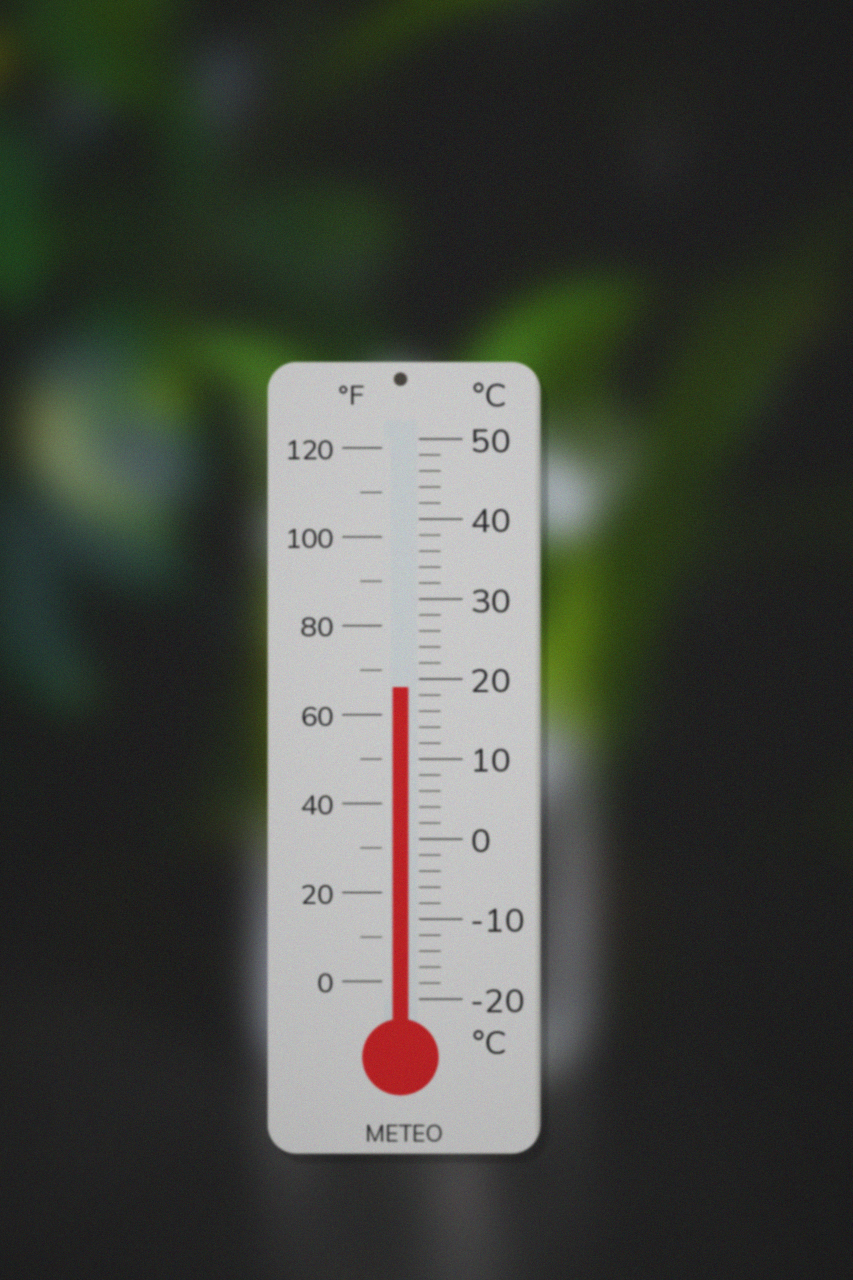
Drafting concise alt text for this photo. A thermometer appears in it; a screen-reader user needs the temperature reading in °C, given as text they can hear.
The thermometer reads 19 °C
